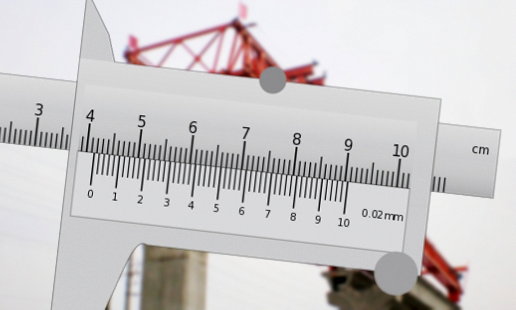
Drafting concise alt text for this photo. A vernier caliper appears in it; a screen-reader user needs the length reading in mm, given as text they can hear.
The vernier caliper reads 41.5 mm
